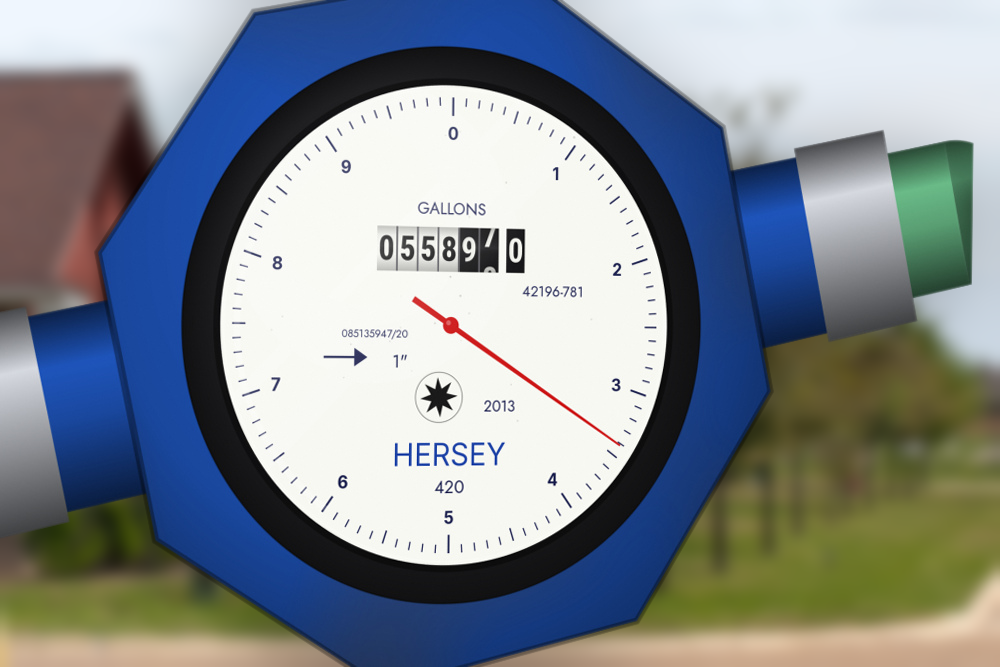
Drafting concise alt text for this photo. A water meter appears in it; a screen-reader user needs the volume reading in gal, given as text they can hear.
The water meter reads 558973.4 gal
